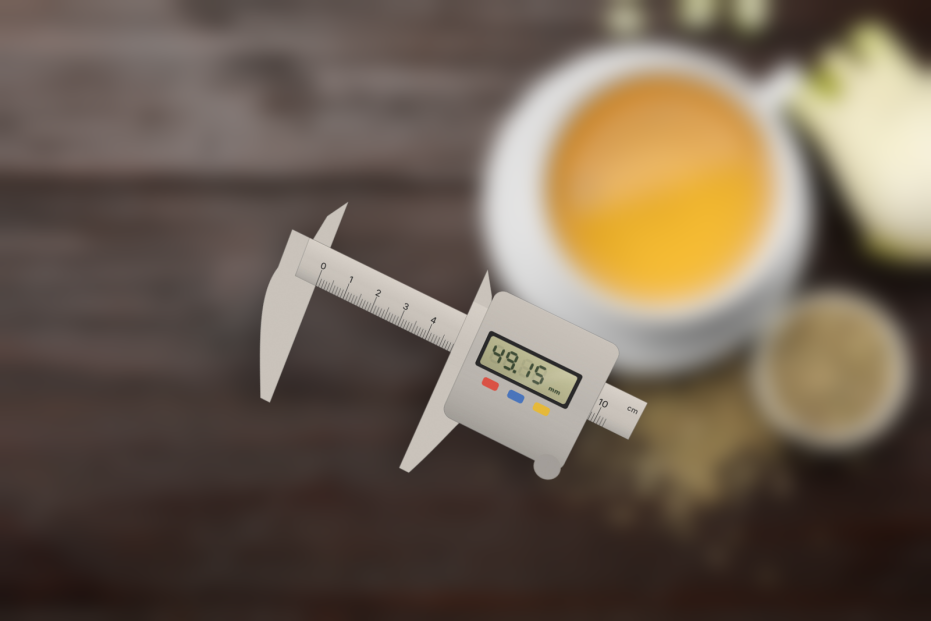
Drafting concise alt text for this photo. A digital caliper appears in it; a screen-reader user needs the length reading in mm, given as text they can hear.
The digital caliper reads 49.15 mm
